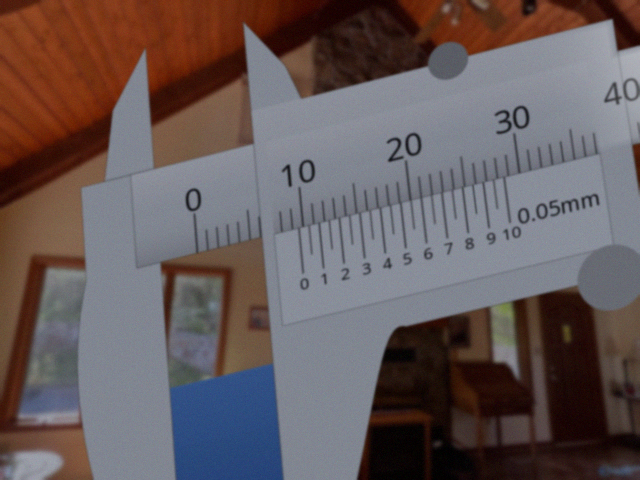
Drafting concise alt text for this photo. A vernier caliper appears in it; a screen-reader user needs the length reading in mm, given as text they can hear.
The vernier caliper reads 9.6 mm
